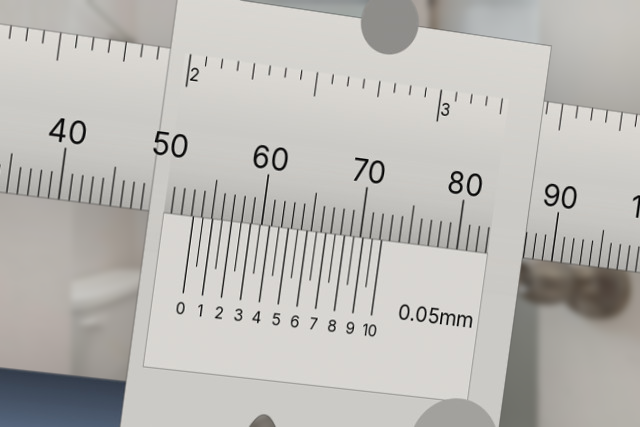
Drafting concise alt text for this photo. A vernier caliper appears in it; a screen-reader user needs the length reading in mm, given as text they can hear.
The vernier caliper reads 53.2 mm
